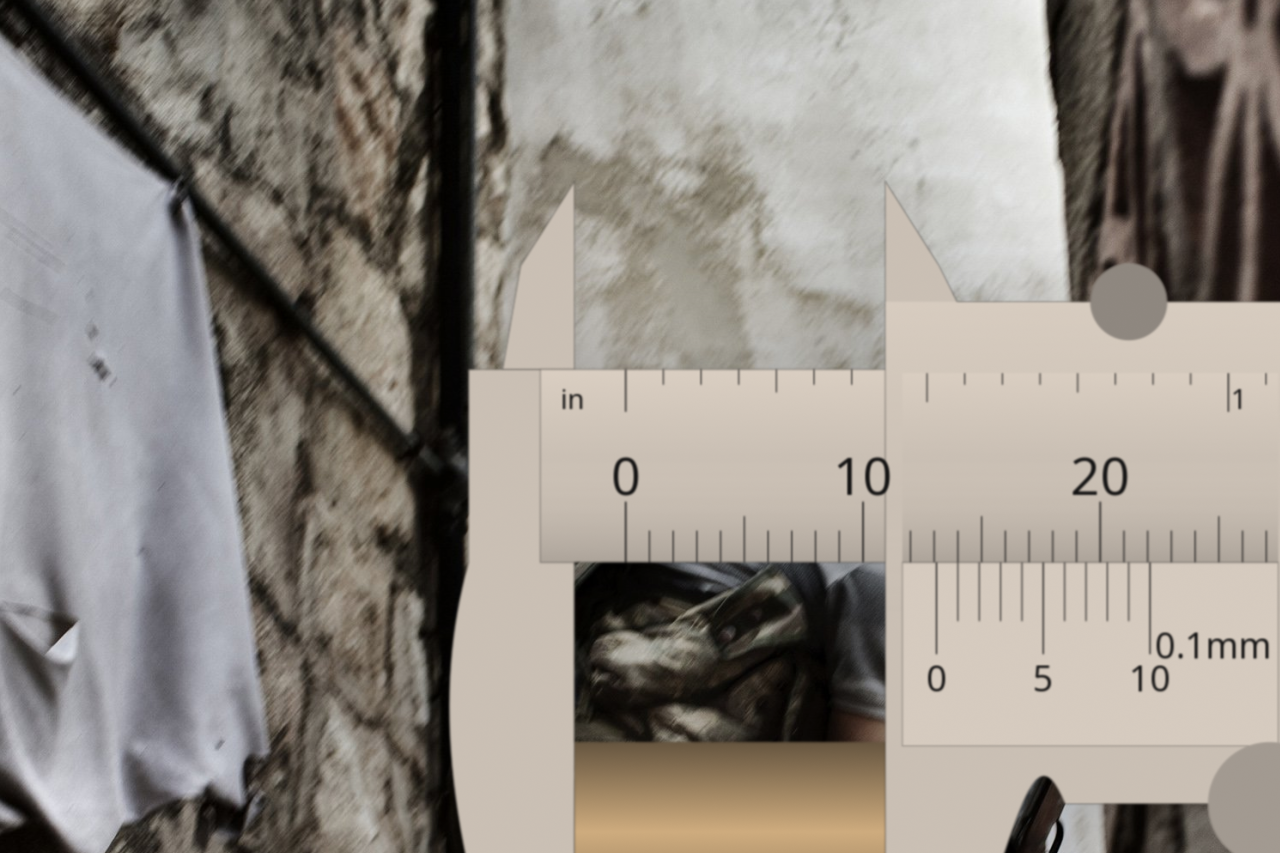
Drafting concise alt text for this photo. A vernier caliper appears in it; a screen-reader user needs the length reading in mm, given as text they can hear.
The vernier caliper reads 13.1 mm
